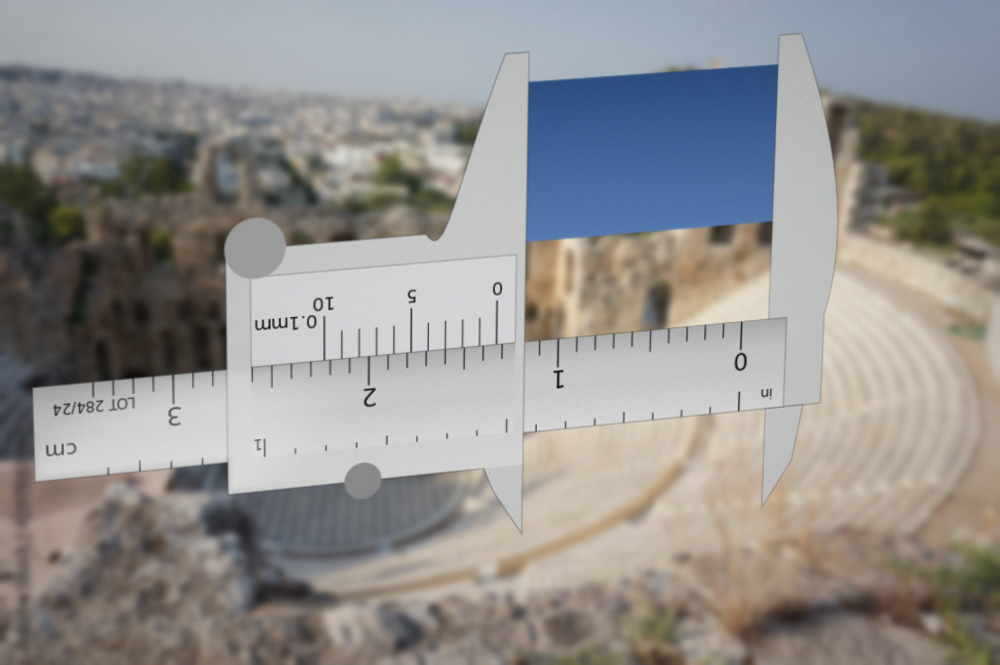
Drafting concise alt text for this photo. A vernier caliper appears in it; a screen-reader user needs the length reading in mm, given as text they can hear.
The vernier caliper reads 13.3 mm
